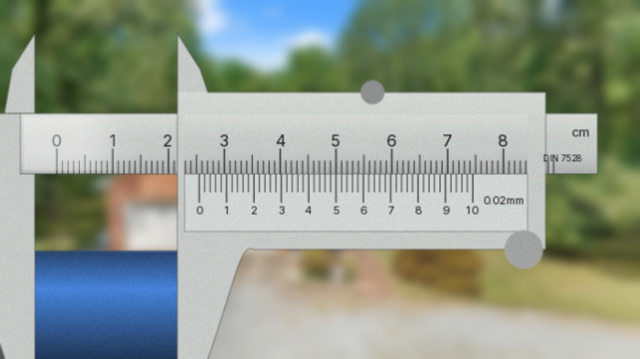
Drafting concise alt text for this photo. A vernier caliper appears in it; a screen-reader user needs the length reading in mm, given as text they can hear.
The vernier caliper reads 25.5 mm
